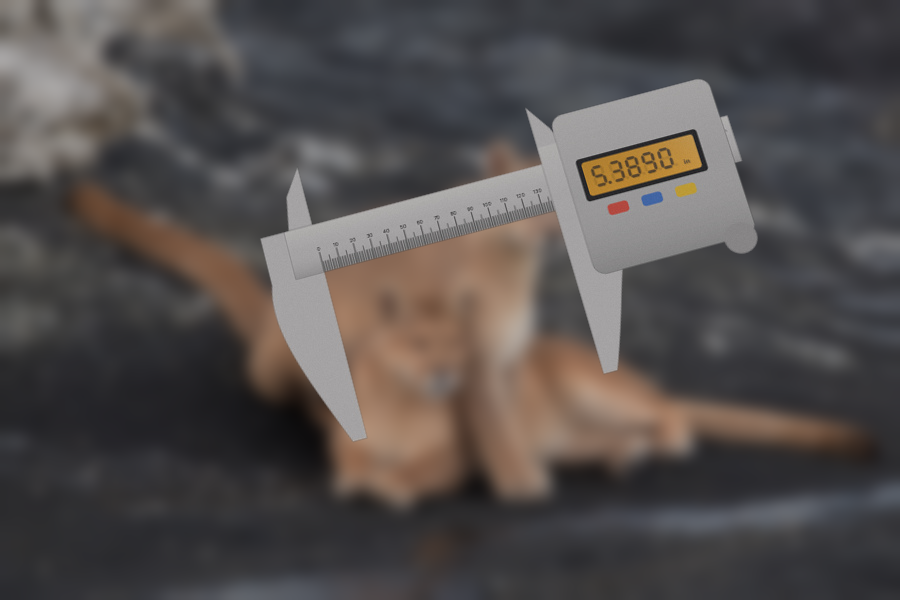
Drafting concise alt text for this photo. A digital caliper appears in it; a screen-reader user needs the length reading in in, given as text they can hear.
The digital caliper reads 5.3890 in
